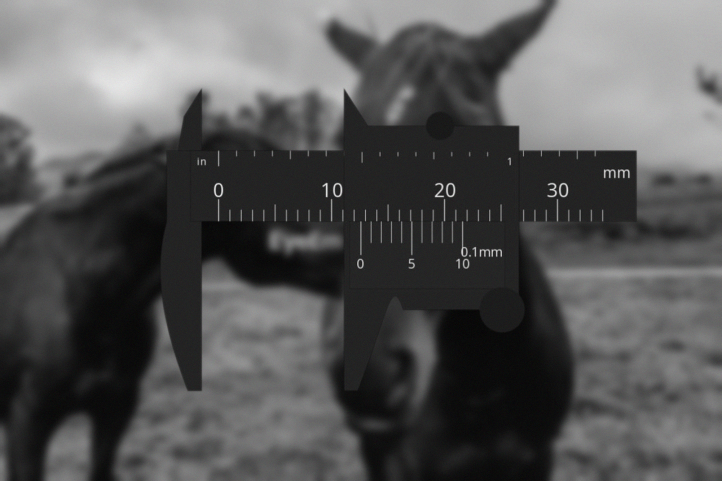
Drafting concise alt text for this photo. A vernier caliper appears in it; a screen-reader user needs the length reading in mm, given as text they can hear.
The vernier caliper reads 12.6 mm
